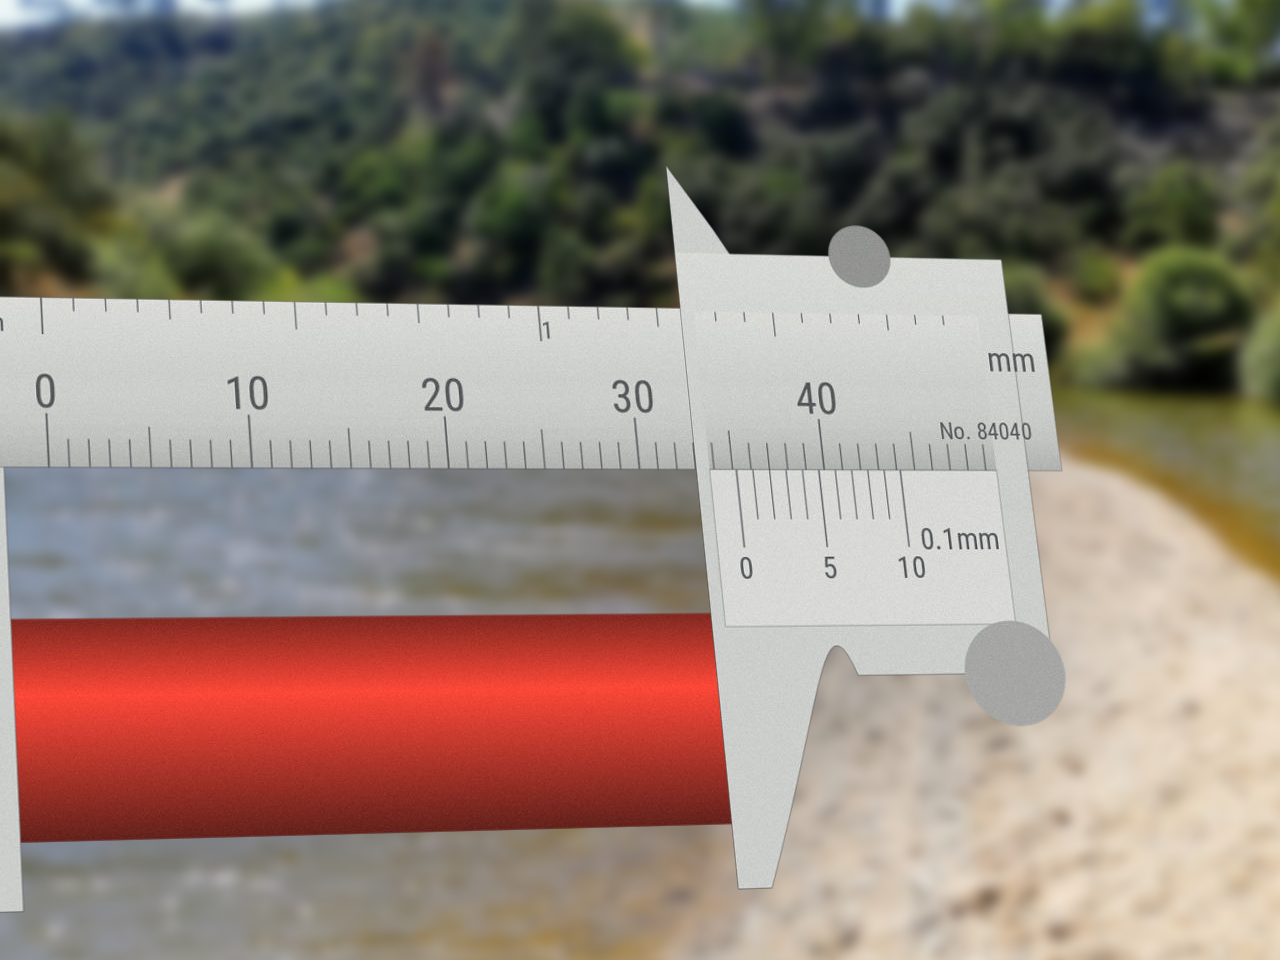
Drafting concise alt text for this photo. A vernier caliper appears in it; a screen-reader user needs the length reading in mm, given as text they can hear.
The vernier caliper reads 35.2 mm
